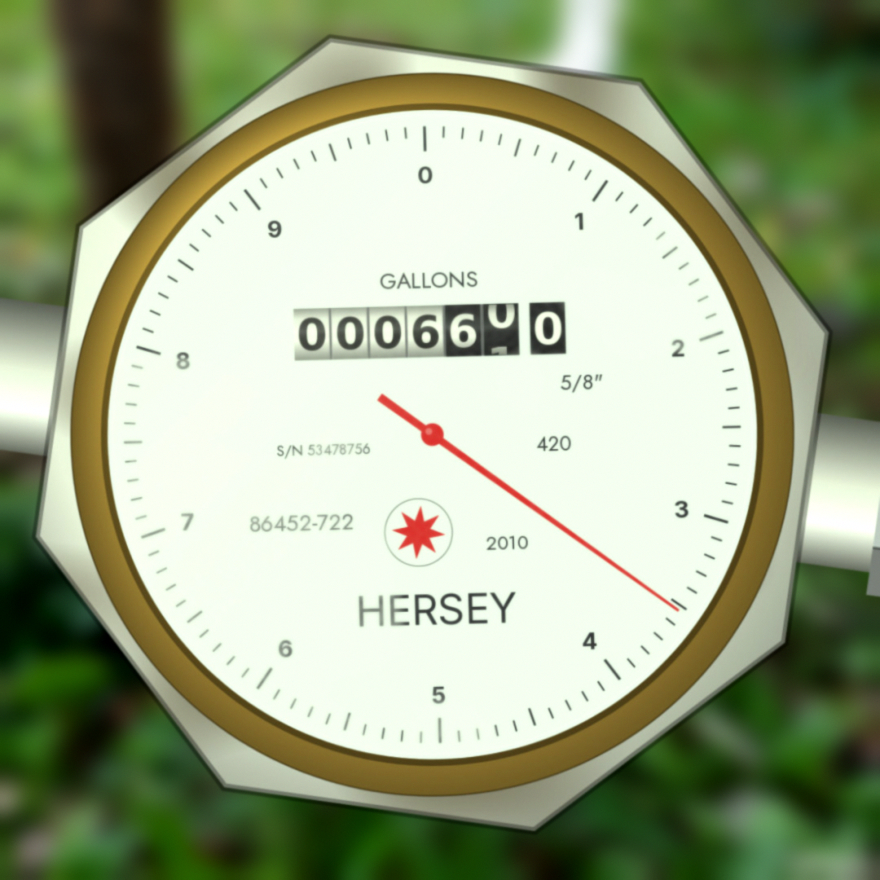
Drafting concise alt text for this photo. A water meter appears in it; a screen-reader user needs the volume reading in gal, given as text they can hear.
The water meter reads 6603.5 gal
